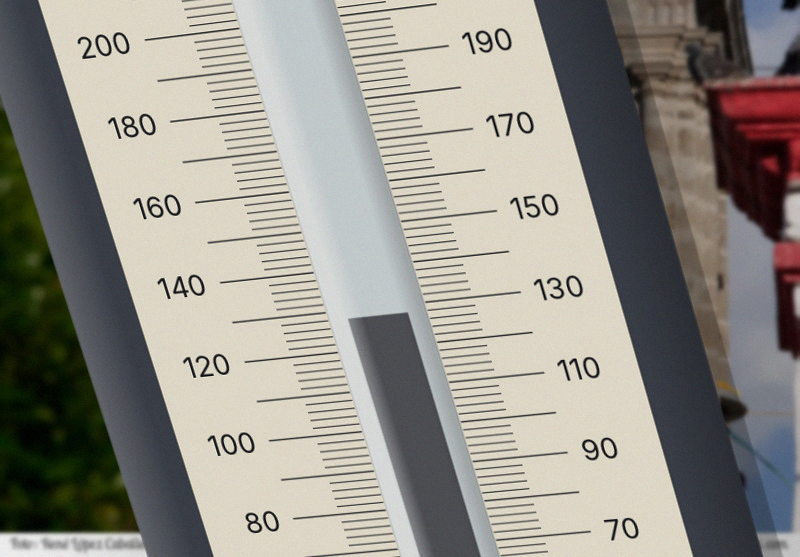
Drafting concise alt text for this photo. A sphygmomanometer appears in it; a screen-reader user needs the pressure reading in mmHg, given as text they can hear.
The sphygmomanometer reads 128 mmHg
